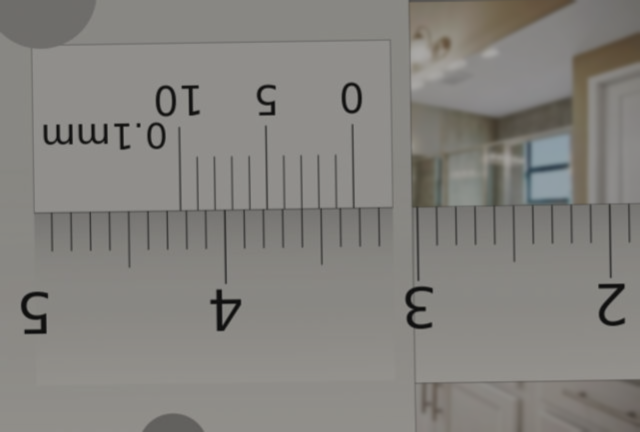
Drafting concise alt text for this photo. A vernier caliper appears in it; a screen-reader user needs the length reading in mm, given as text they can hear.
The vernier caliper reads 33.3 mm
